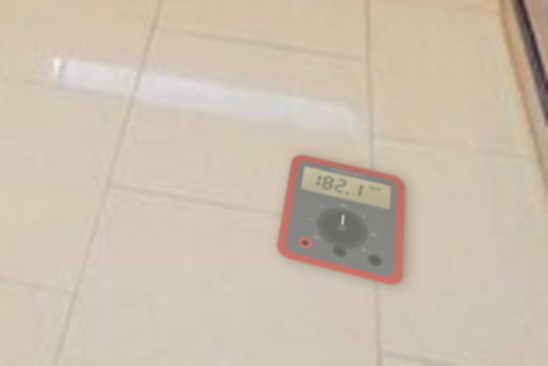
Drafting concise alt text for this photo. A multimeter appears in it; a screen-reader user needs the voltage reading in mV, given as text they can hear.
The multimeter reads 182.1 mV
